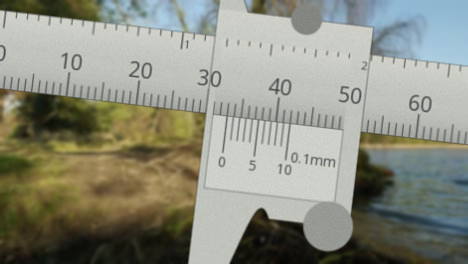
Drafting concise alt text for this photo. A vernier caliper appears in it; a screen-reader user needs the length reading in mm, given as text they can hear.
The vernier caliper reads 33.0 mm
